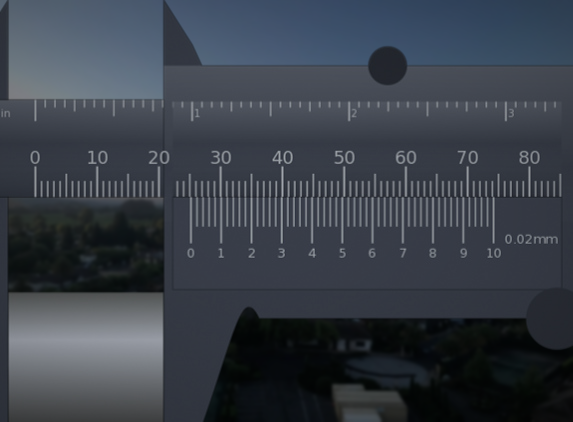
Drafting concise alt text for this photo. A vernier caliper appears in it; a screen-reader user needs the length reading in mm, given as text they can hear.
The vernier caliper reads 25.2 mm
